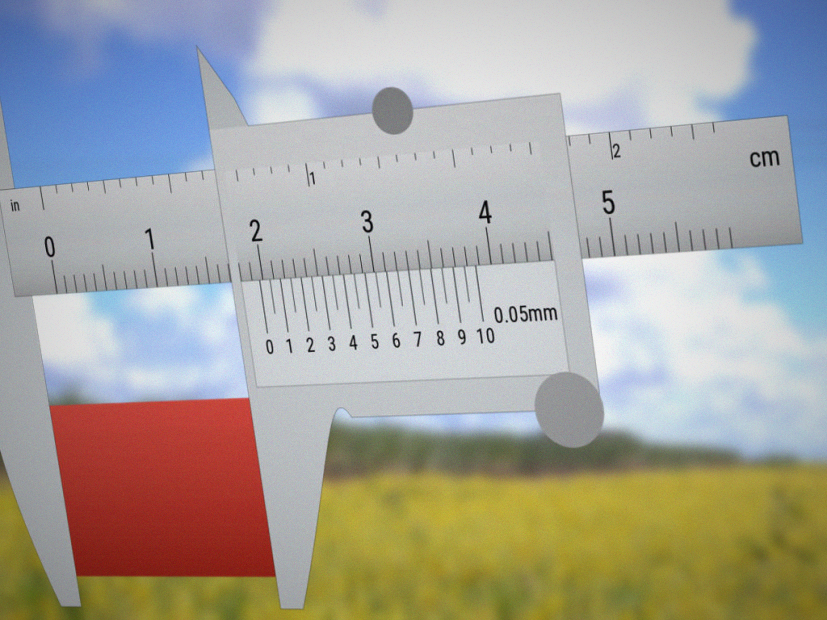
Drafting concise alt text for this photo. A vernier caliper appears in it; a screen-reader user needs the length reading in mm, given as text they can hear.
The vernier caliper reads 19.7 mm
